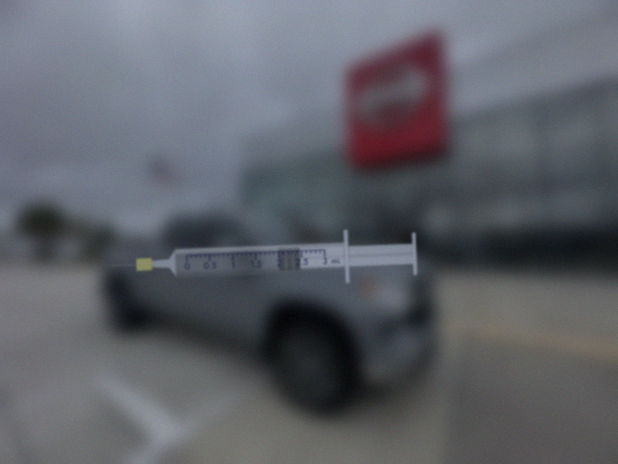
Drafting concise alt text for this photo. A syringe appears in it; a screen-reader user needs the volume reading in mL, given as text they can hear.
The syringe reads 2 mL
